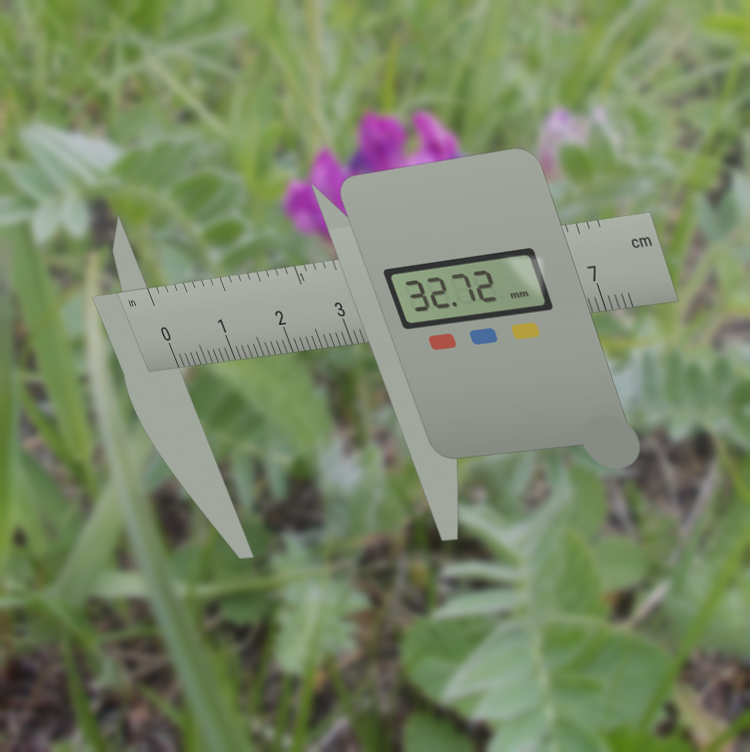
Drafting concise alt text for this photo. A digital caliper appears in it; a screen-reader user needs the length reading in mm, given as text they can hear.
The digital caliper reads 32.72 mm
